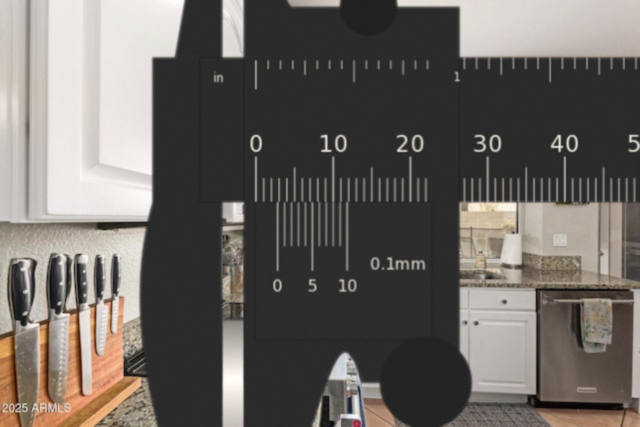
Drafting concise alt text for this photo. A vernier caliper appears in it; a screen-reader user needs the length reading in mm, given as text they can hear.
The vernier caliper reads 2.8 mm
